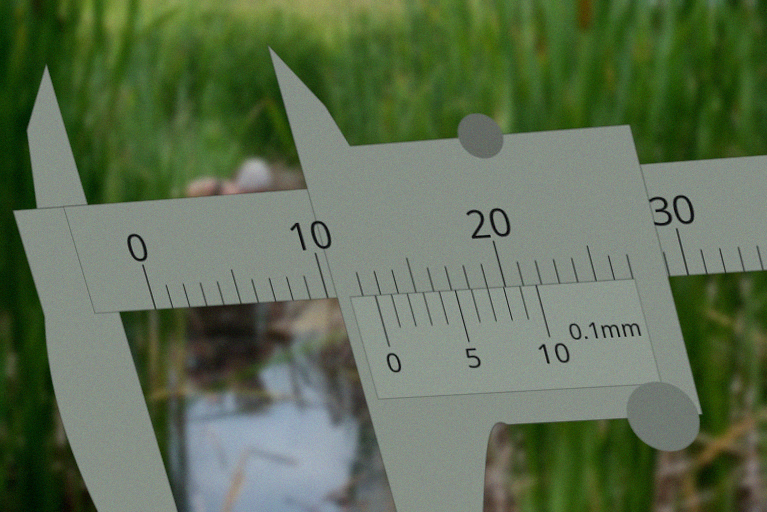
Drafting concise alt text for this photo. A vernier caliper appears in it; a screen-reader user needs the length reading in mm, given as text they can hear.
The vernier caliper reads 12.7 mm
